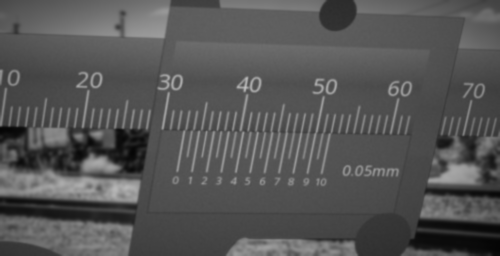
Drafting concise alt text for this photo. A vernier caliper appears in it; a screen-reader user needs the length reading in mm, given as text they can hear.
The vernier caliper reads 32.8 mm
